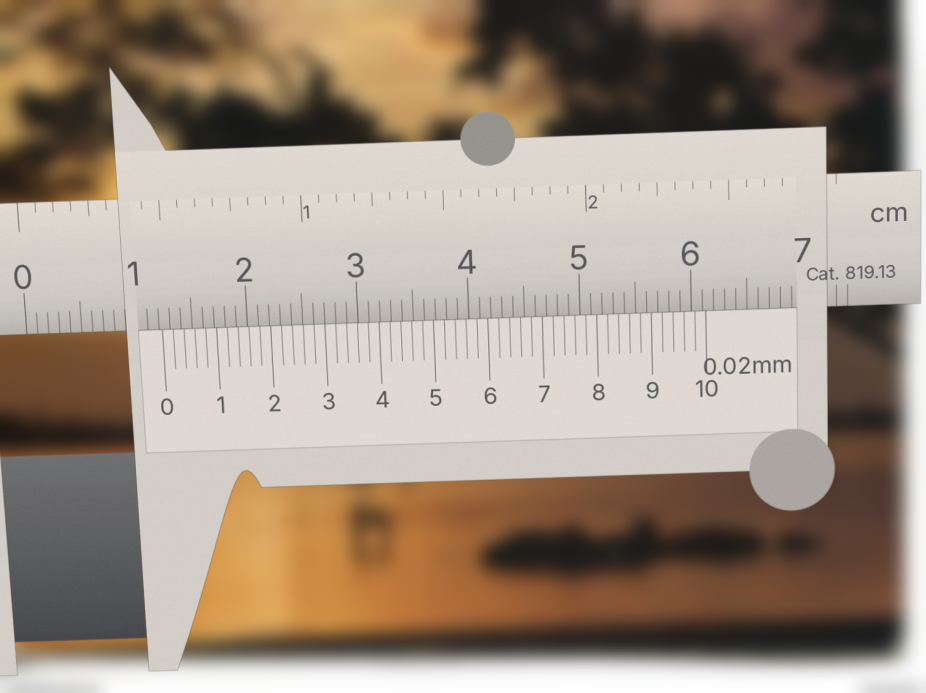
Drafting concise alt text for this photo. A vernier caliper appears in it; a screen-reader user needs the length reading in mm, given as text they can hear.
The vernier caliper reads 12.3 mm
